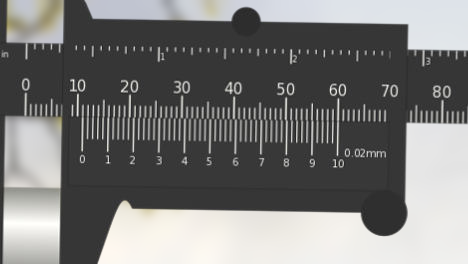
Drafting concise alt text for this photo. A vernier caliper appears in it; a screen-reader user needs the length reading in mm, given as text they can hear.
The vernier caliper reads 11.0 mm
